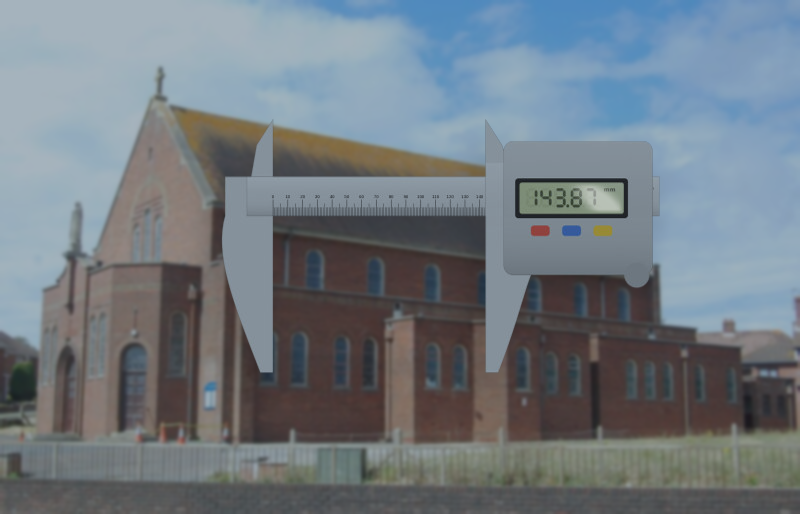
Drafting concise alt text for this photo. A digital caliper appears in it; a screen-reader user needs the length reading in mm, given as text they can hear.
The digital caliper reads 143.87 mm
